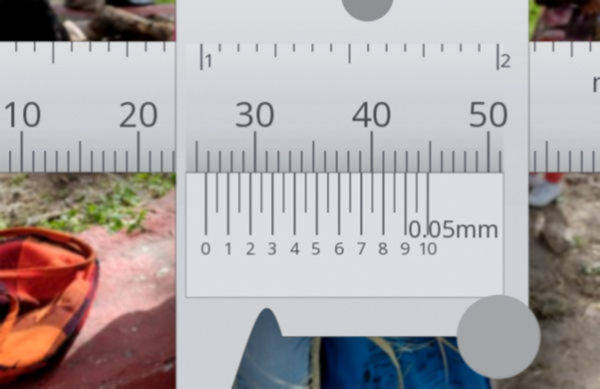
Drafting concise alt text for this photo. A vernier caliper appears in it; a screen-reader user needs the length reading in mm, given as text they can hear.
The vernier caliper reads 25.8 mm
